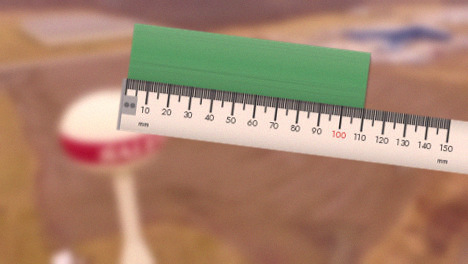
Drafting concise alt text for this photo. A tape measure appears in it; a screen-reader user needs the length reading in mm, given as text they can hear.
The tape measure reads 110 mm
